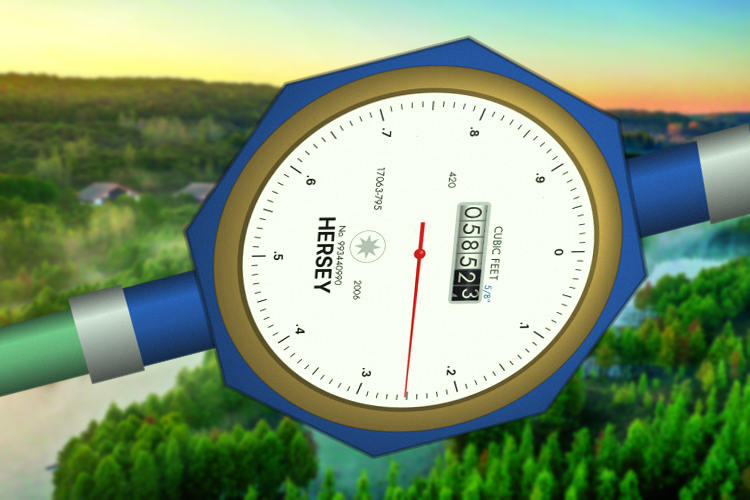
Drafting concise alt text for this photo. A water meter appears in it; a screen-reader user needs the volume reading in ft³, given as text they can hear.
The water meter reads 58523.25 ft³
